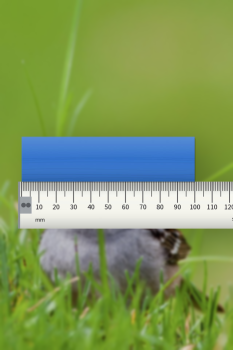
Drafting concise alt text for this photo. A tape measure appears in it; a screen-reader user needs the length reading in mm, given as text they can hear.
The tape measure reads 100 mm
